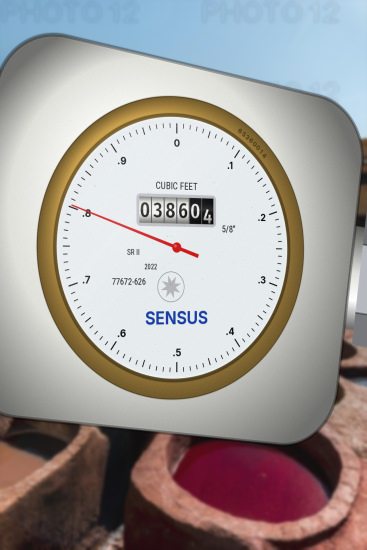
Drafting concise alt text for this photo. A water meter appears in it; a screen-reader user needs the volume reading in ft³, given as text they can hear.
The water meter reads 38603.80 ft³
